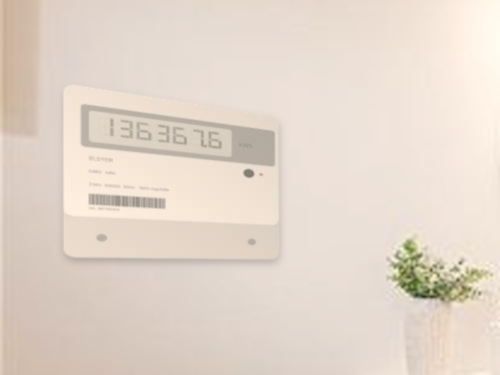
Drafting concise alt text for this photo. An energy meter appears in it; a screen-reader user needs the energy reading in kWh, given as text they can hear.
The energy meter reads 136367.6 kWh
